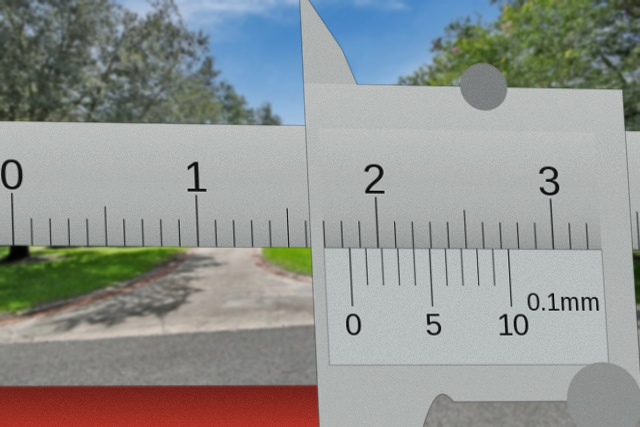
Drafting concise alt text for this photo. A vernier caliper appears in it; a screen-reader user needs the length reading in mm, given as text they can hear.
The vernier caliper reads 18.4 mm
